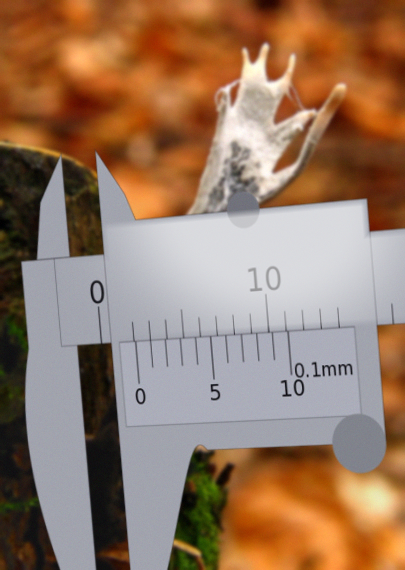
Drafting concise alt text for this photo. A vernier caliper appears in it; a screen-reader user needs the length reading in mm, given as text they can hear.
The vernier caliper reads 2.1 mm
